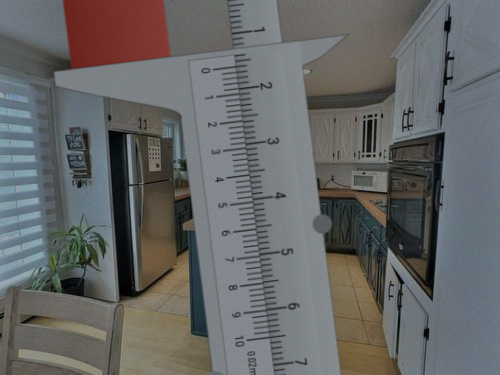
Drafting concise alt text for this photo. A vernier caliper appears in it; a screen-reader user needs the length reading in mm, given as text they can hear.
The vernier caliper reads 16.0 mm
